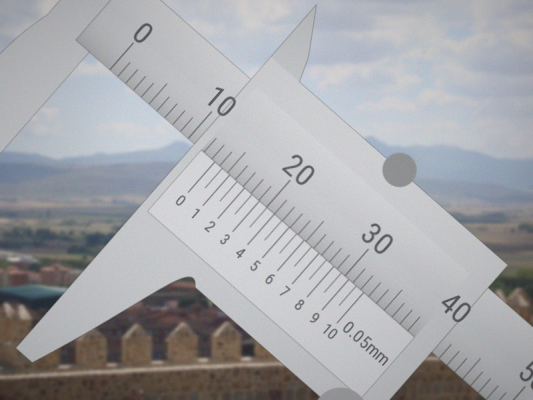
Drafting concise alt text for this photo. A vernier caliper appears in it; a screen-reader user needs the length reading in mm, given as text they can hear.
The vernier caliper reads 13.4 mm
